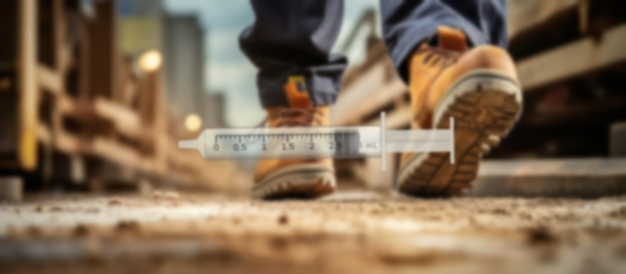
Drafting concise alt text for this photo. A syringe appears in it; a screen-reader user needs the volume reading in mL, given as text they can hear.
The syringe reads 2.5 mL
